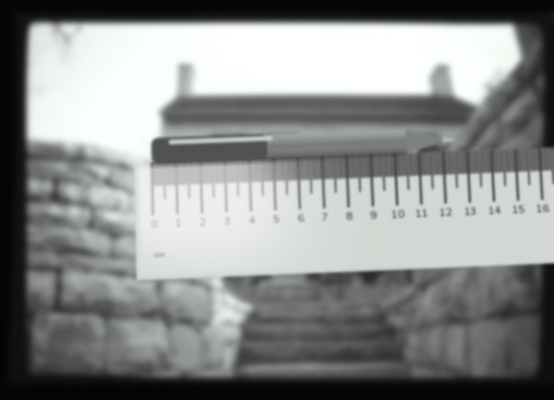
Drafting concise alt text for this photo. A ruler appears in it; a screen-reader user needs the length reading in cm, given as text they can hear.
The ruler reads 12.5 cm
